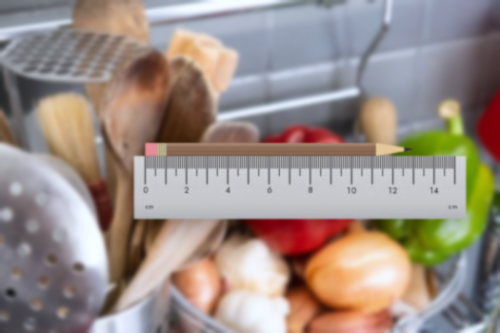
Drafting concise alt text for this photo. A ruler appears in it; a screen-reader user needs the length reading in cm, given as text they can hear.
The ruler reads 13 cm
